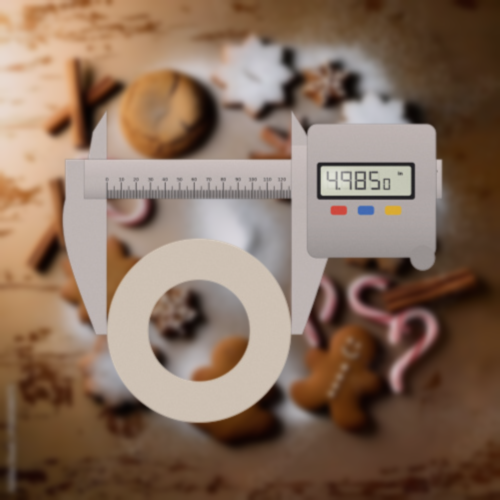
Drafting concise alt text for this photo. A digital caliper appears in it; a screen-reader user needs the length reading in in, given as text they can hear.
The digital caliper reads 4.9850 in
